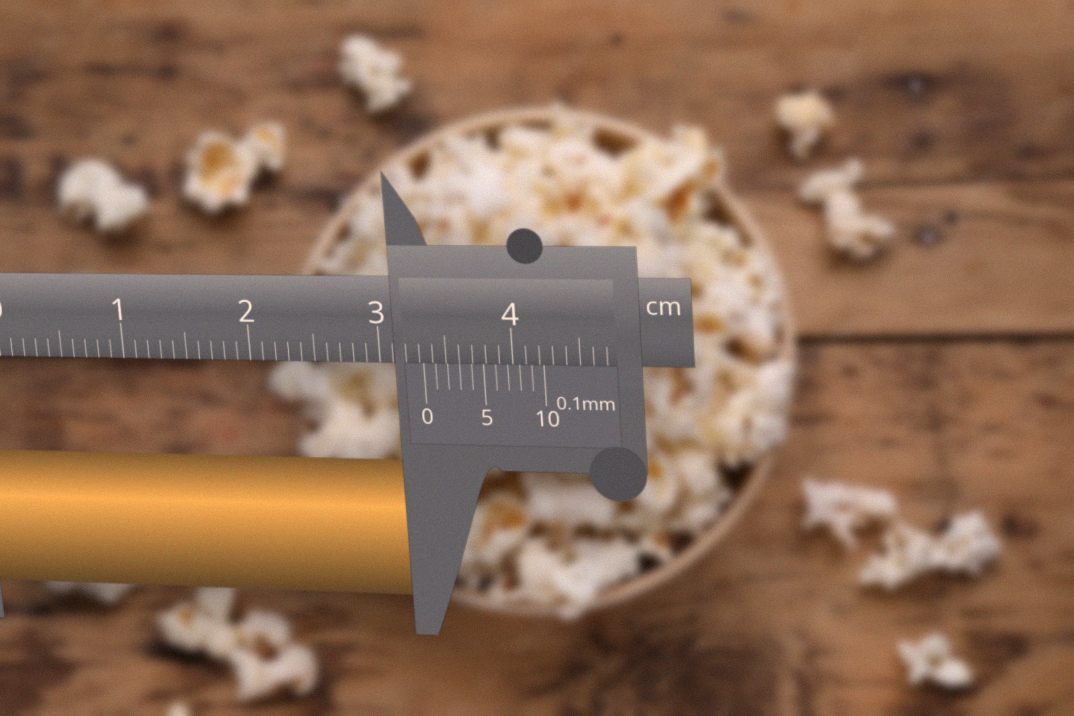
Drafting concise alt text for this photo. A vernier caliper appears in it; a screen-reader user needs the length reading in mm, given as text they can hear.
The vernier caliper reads 33.3 mm
